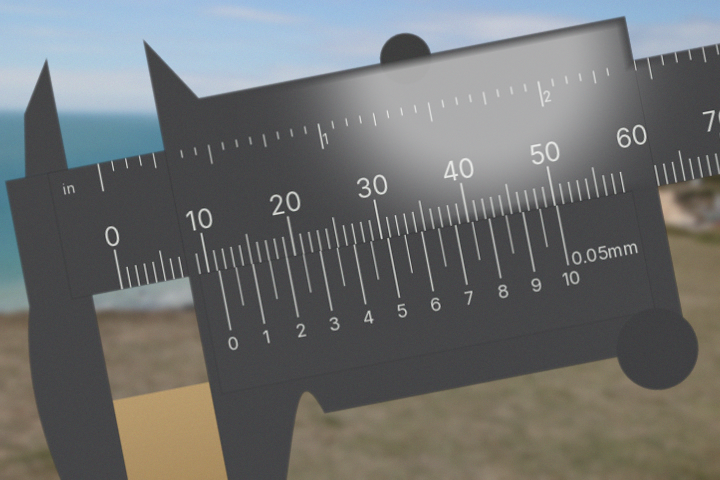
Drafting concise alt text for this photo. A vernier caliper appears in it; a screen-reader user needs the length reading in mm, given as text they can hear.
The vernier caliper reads 11.2 mm
